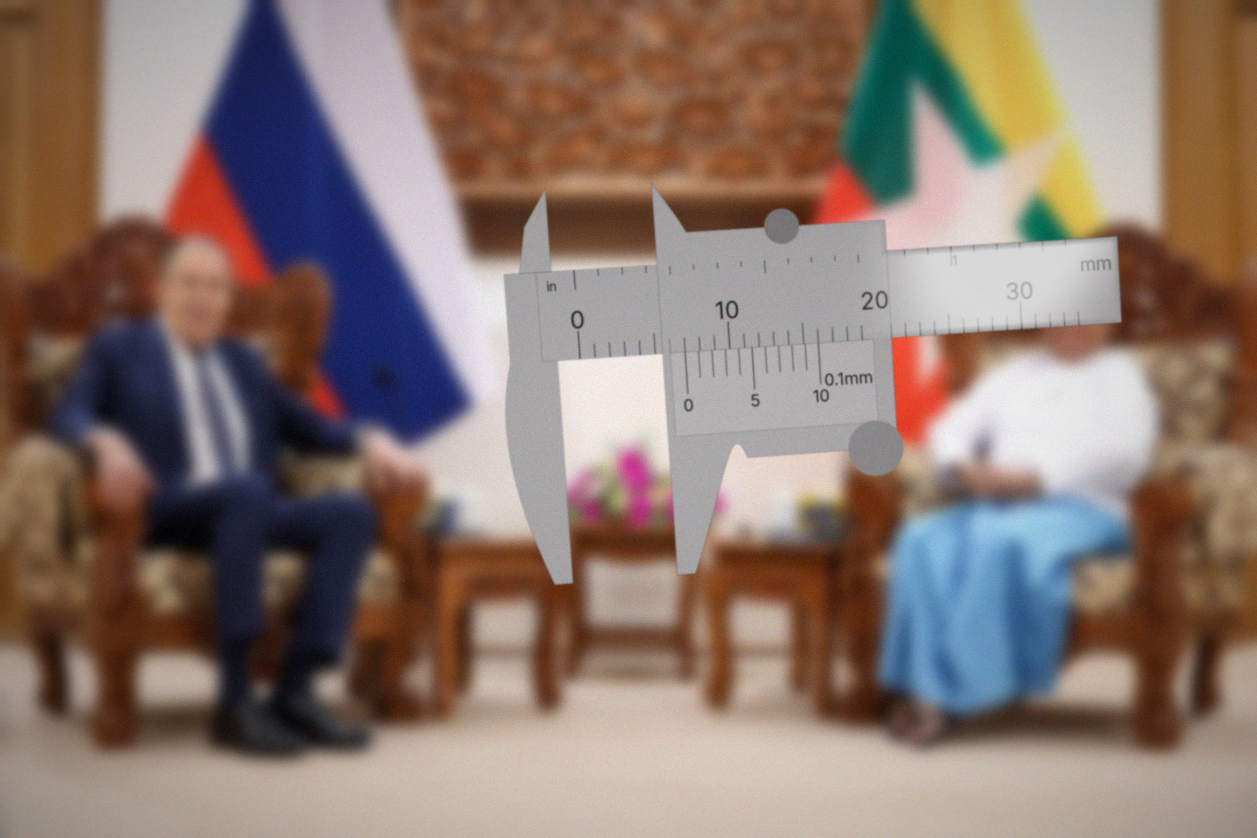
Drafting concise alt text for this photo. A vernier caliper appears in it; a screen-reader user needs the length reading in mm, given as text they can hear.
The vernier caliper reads 7.0 mm
